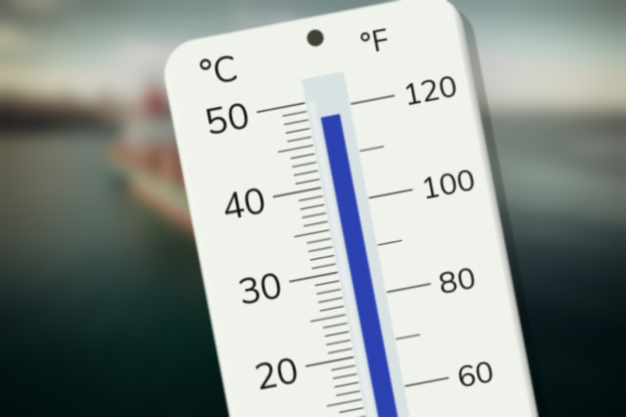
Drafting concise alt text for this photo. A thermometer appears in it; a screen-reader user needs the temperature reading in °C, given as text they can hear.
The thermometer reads 48 °C
